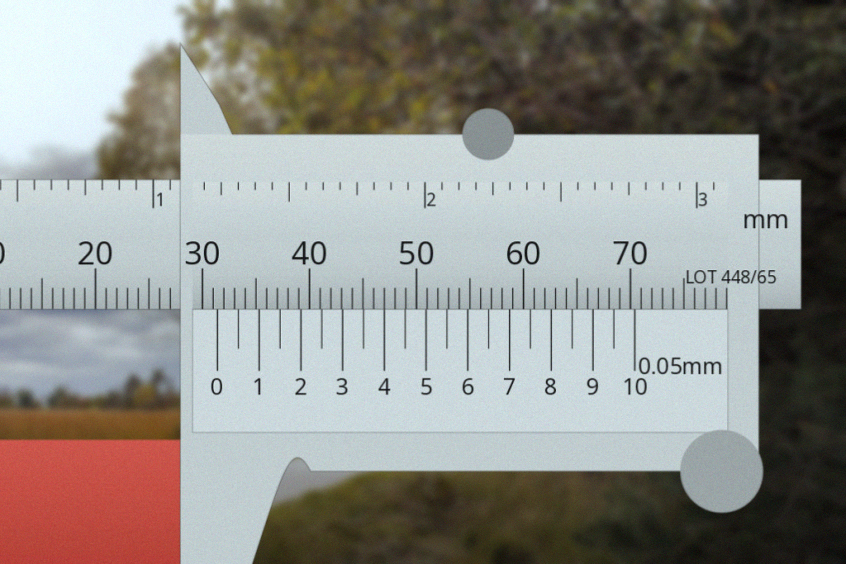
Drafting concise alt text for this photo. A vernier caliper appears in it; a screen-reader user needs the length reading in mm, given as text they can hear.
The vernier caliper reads 31.4 mm
